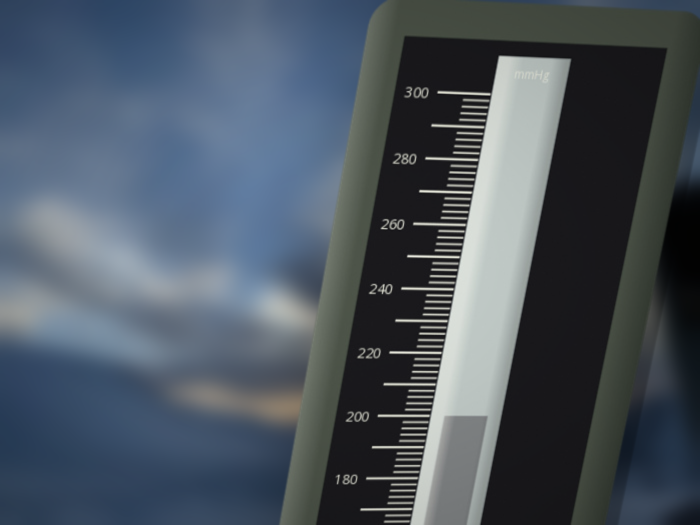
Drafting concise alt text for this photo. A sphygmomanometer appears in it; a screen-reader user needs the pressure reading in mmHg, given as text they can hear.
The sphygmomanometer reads 200 mmHg
